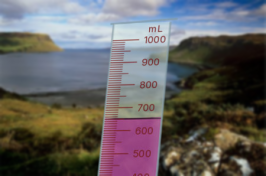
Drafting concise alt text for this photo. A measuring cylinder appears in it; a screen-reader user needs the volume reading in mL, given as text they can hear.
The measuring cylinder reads 650 mL
